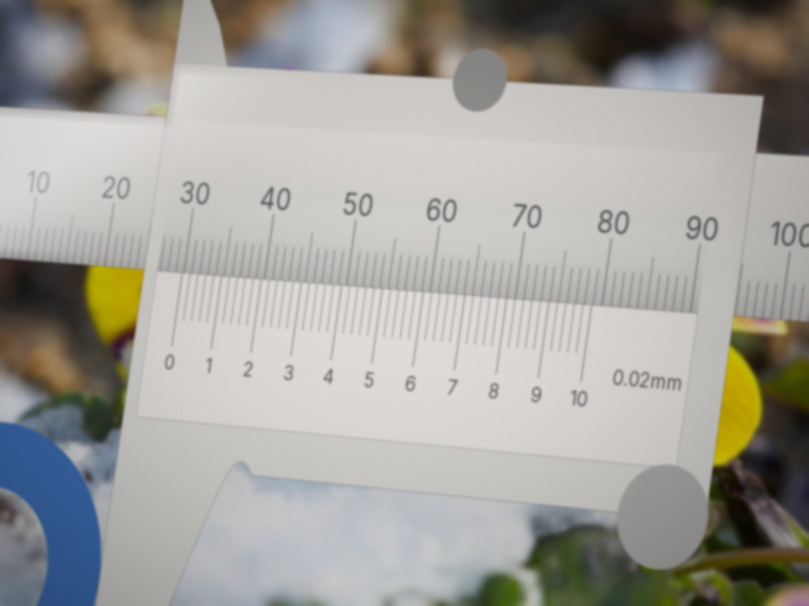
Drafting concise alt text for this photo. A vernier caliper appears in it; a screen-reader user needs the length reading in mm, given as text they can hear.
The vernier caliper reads 29.8 mm
